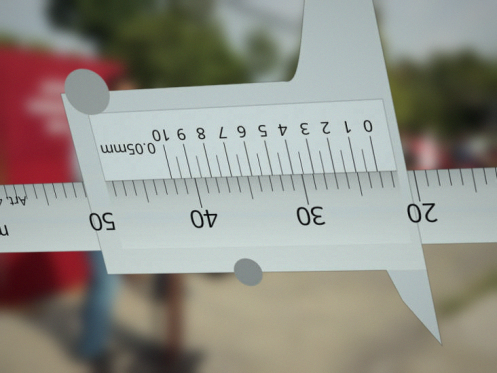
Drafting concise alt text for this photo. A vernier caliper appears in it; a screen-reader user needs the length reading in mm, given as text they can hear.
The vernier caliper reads 23.2 mm
